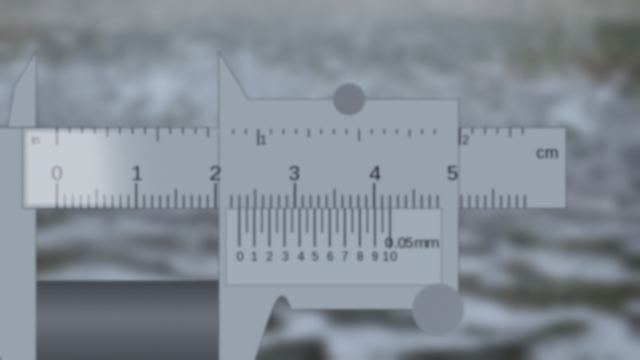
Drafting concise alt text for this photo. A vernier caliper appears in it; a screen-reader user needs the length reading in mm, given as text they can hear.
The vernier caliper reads 23.0 mm
